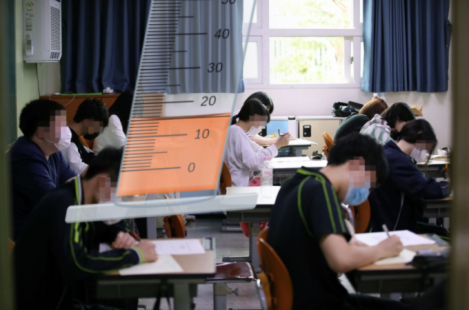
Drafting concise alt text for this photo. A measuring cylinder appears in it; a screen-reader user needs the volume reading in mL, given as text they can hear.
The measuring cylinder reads 15 mL
